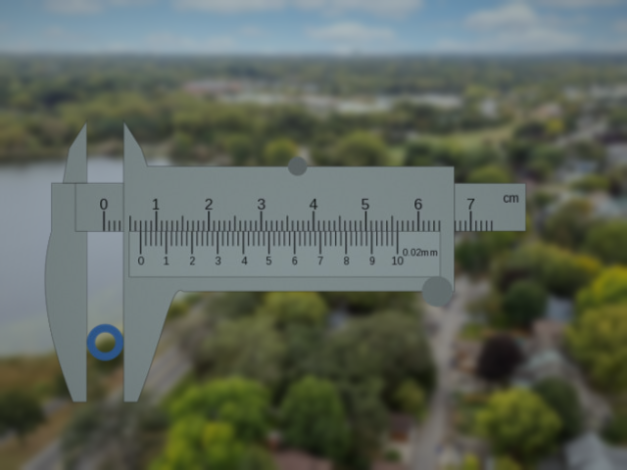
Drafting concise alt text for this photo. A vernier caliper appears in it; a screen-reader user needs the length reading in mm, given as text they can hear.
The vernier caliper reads 7.0 mm
